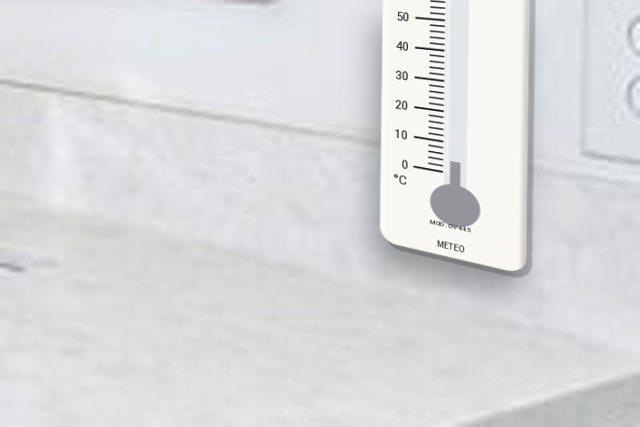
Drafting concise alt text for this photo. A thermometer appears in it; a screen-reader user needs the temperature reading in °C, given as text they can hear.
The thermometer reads 4 °C
